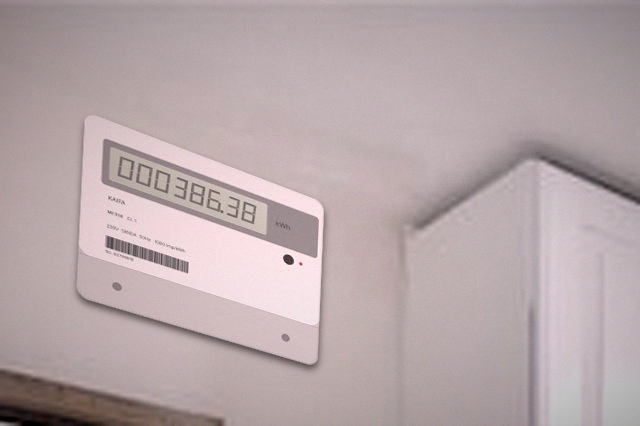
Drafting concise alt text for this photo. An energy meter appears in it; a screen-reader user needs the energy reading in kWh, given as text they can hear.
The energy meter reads 386.38 kWh
